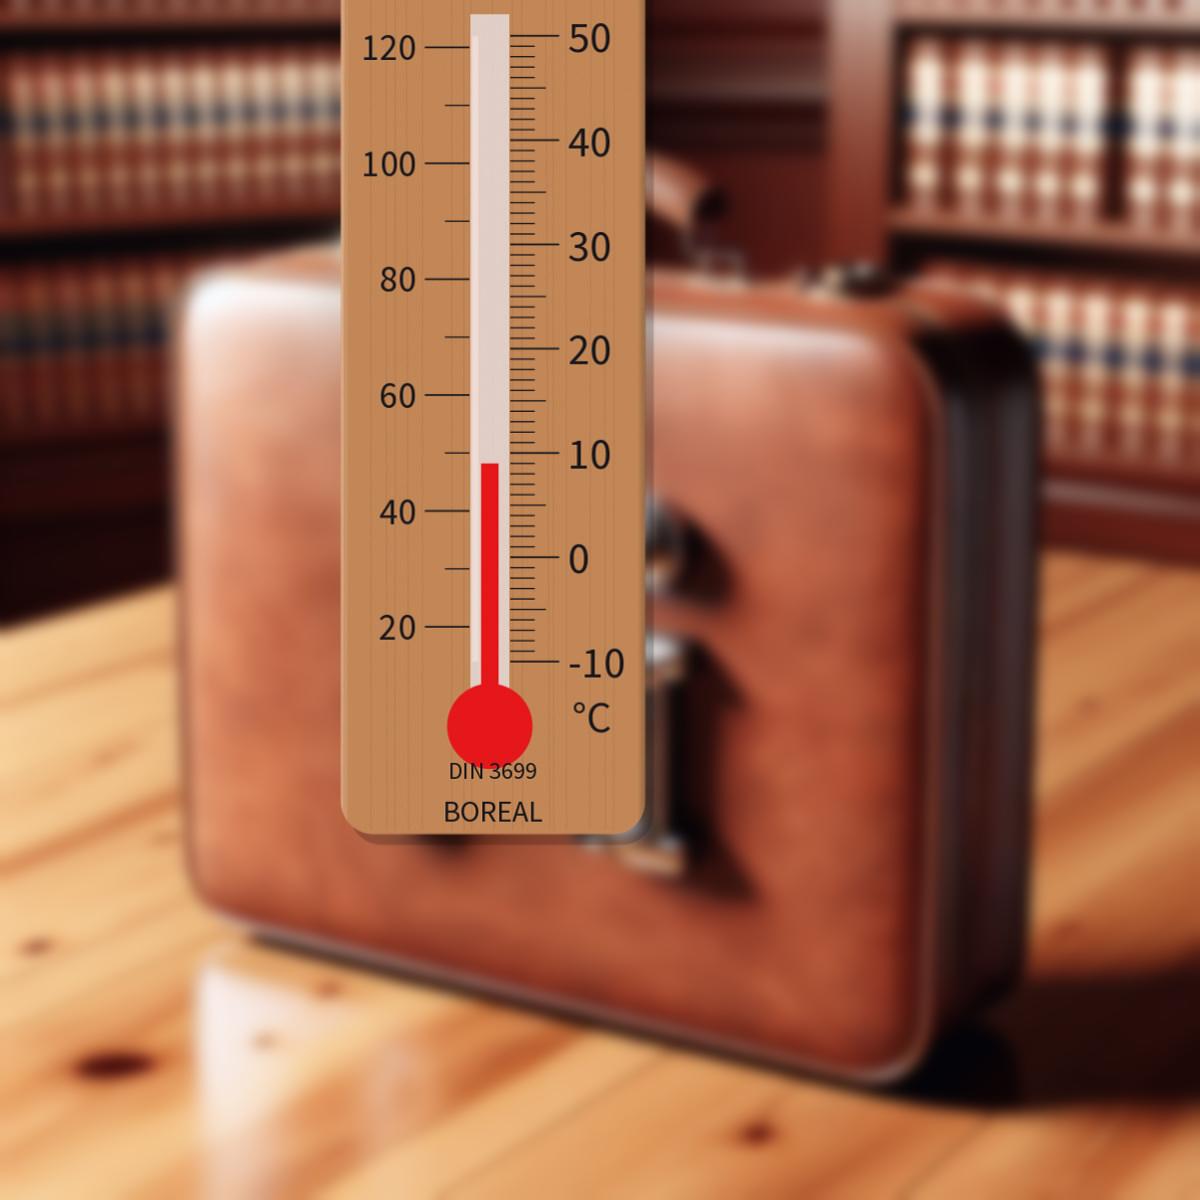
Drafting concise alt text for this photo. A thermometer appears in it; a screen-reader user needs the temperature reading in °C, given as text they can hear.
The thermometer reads 9 °C
